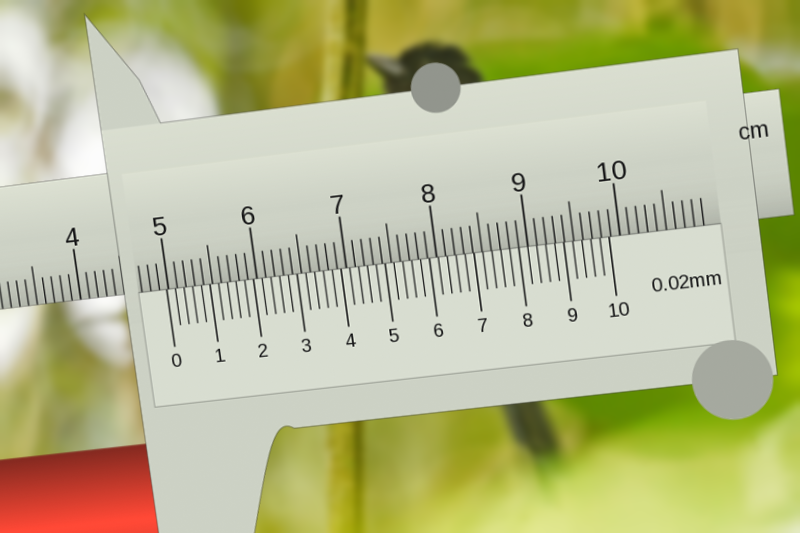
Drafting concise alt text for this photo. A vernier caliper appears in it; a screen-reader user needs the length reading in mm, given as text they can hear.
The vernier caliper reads 49.8 mm
